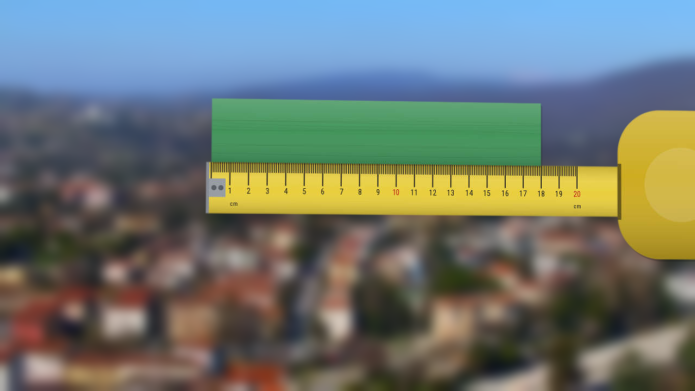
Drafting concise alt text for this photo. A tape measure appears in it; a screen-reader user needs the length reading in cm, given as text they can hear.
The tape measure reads 18 cm
